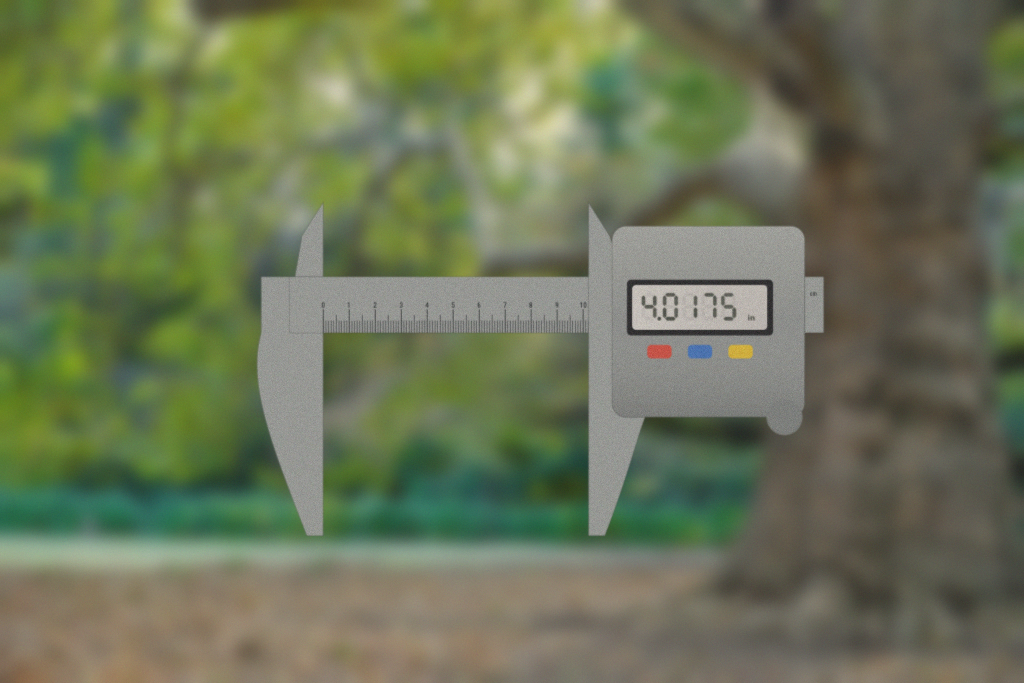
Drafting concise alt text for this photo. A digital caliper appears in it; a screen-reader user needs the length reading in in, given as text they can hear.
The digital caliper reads 4.0175 in
